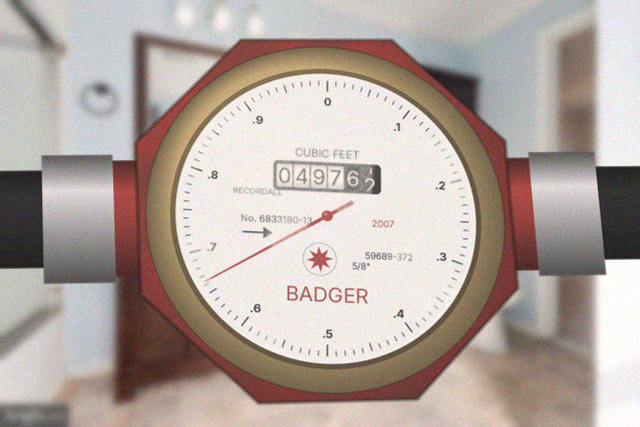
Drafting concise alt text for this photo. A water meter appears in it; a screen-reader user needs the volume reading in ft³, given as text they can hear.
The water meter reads 49761.66 ft³
